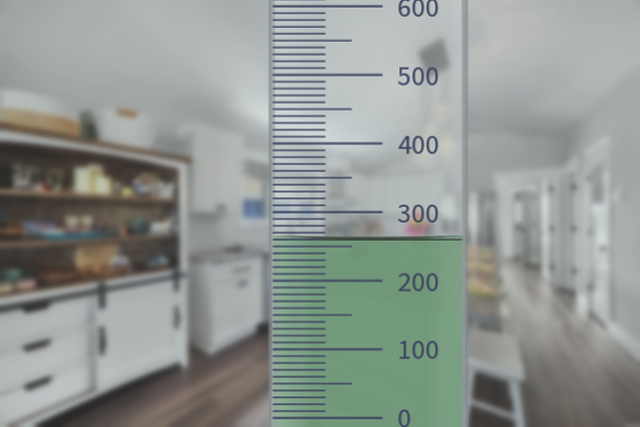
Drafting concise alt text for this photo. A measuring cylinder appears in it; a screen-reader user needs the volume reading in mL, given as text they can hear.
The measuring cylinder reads 260 mL
